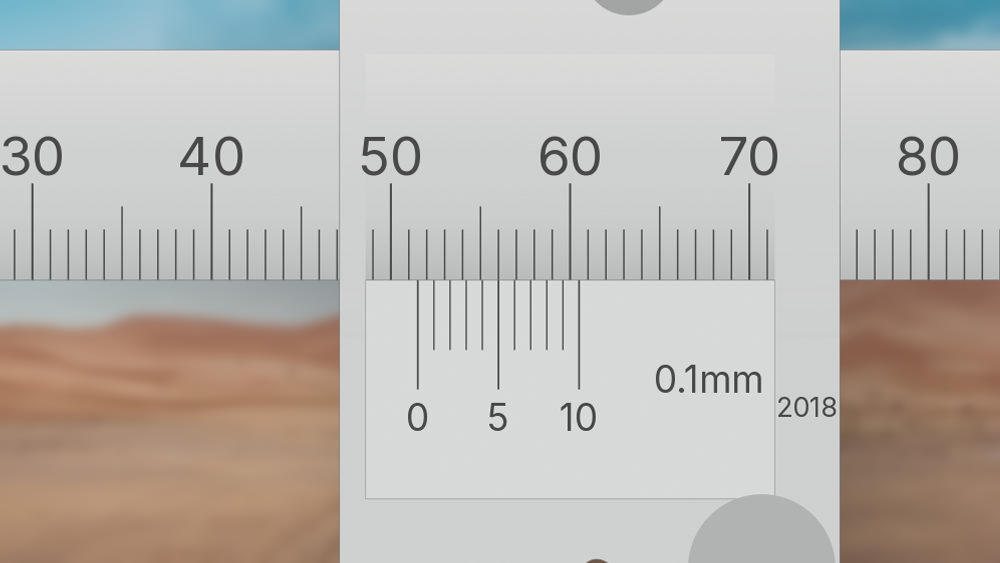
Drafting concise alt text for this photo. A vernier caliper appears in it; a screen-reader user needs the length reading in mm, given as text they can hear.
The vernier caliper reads 51.5 mm
